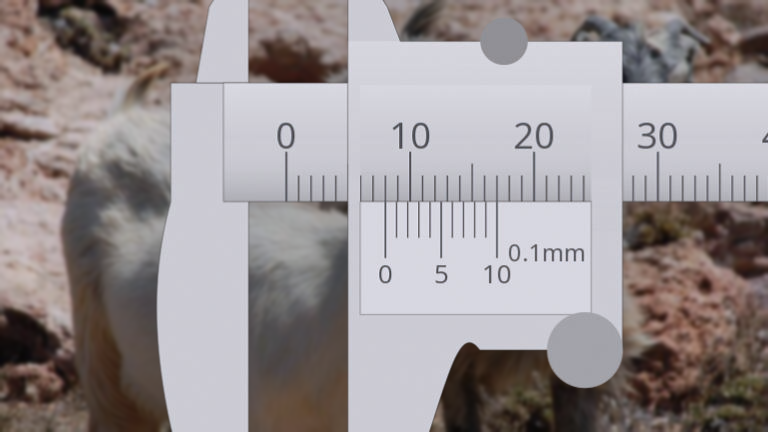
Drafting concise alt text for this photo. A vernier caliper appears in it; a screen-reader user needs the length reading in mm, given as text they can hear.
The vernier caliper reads 8.0 mm
